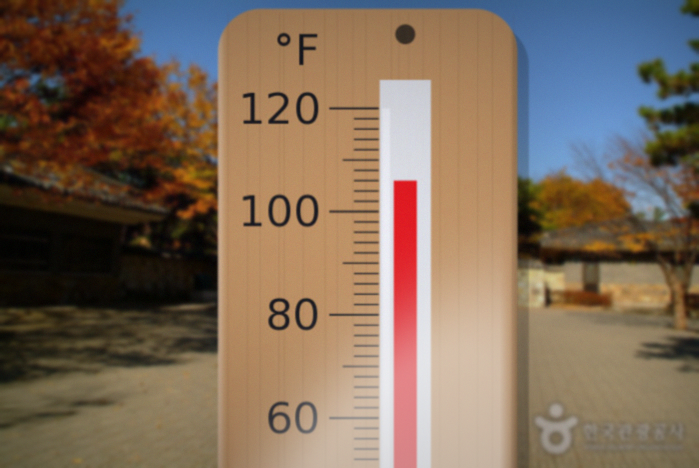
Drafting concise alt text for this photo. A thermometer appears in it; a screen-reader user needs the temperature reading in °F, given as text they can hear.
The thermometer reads 106 °F
